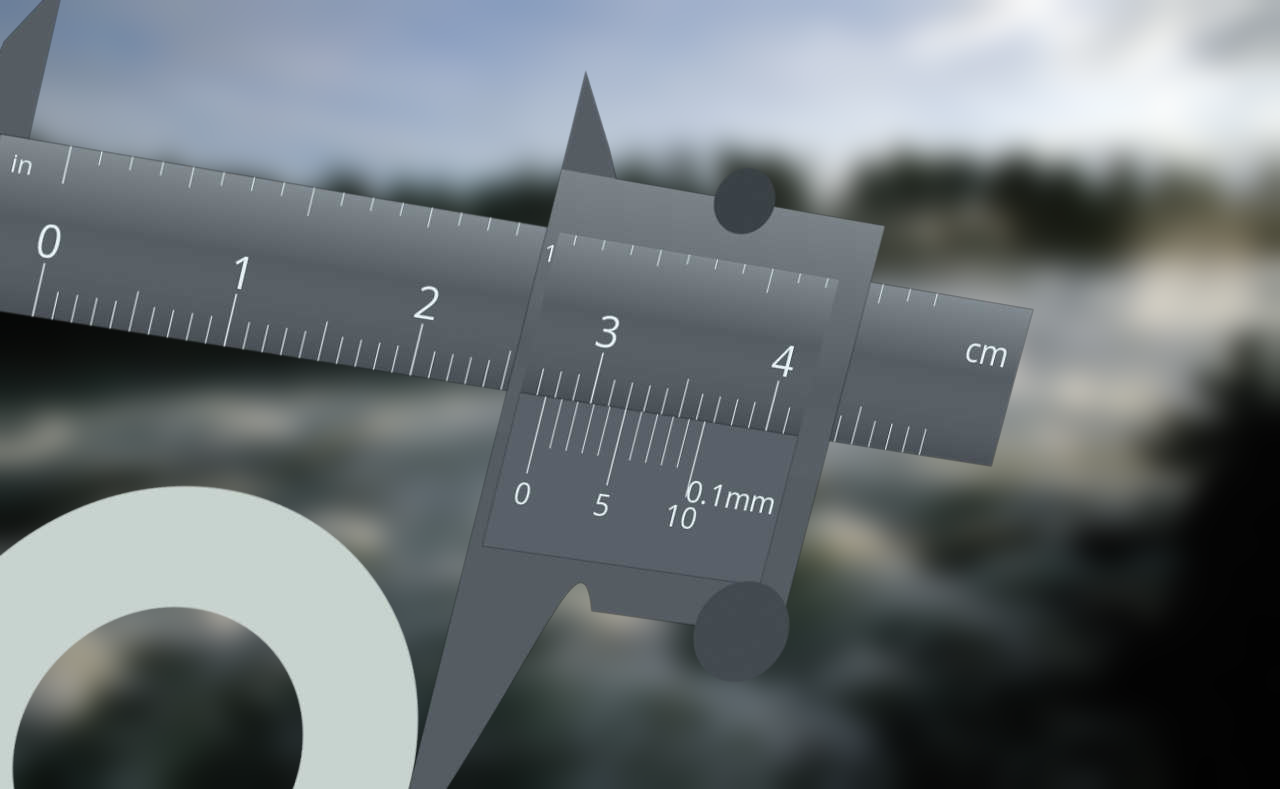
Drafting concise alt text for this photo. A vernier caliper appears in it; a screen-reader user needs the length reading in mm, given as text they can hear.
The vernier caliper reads 27.5 mm
